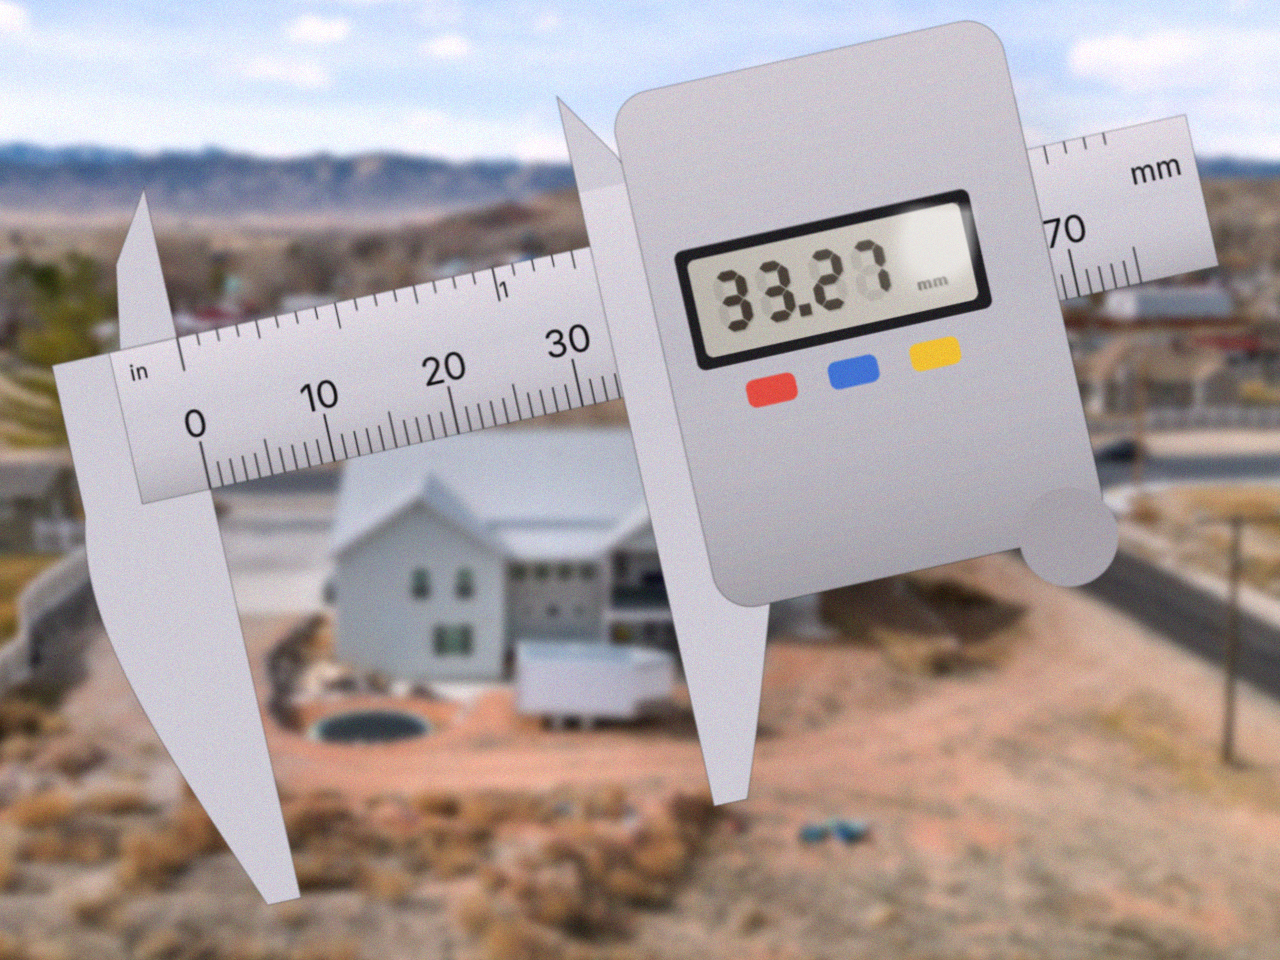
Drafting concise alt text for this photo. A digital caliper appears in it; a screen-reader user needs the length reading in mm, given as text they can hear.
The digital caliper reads 33.27 mm
